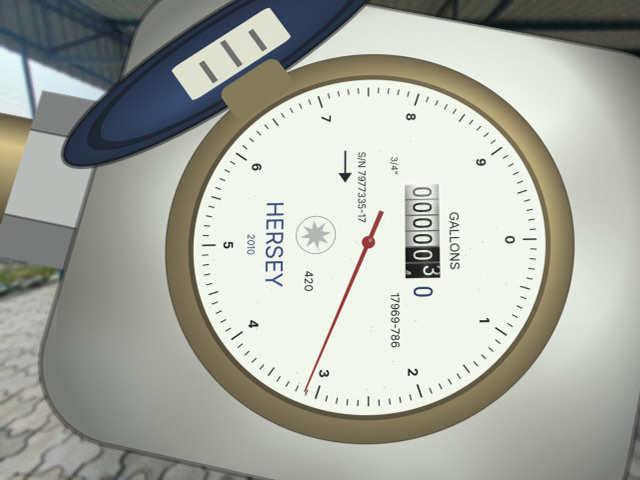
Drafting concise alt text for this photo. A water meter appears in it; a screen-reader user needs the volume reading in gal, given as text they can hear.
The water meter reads 33.1 gal
